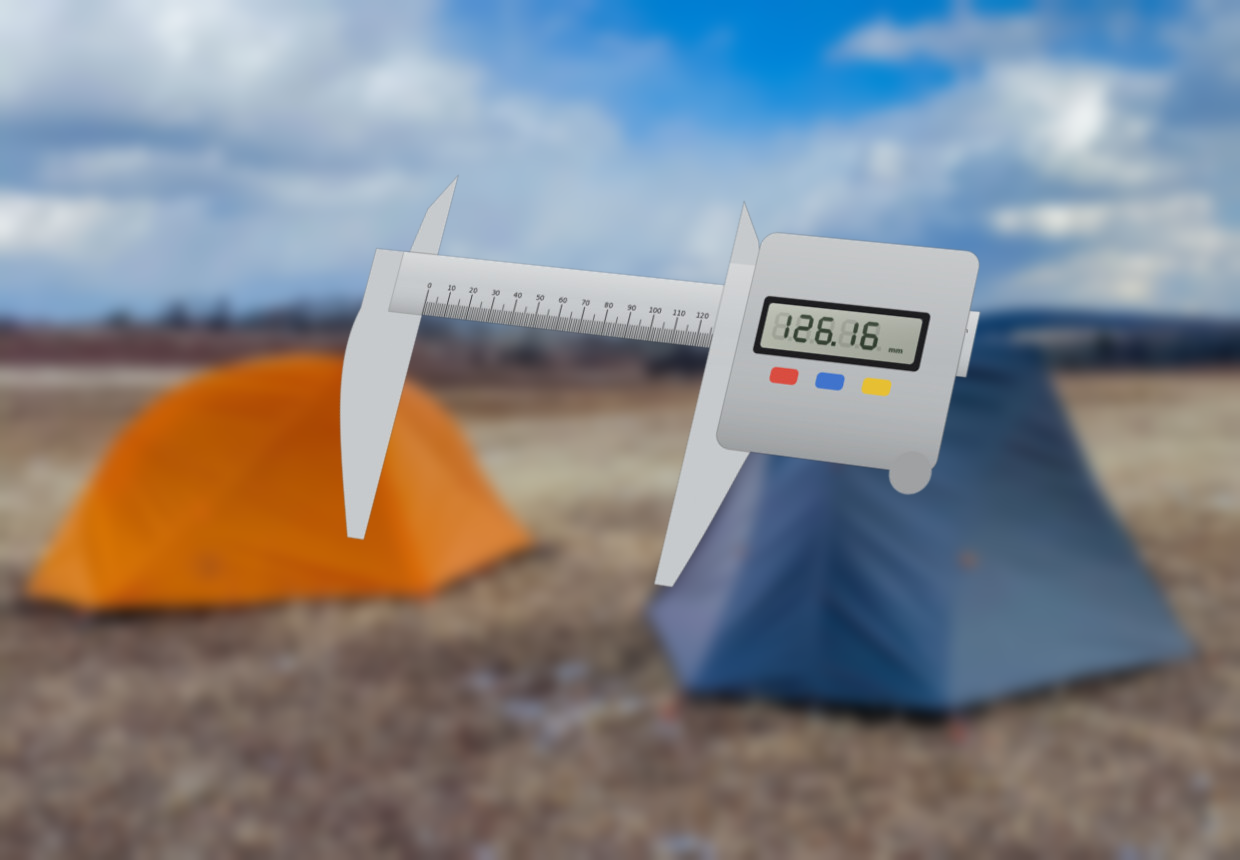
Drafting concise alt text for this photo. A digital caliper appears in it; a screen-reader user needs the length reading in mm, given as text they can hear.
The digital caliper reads 126.16 mm
